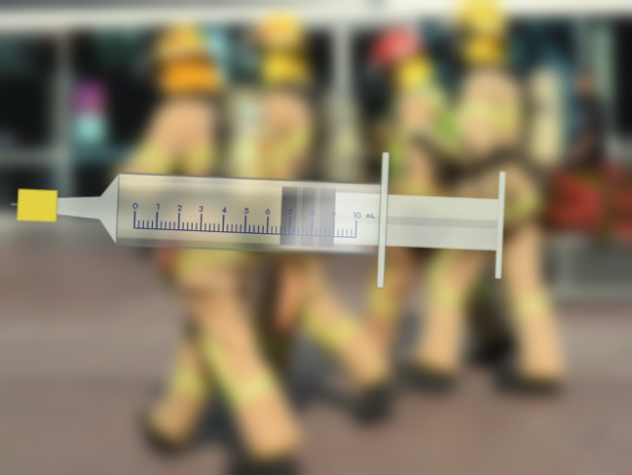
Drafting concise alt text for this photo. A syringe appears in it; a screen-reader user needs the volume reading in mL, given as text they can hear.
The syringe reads 6.6 mL
